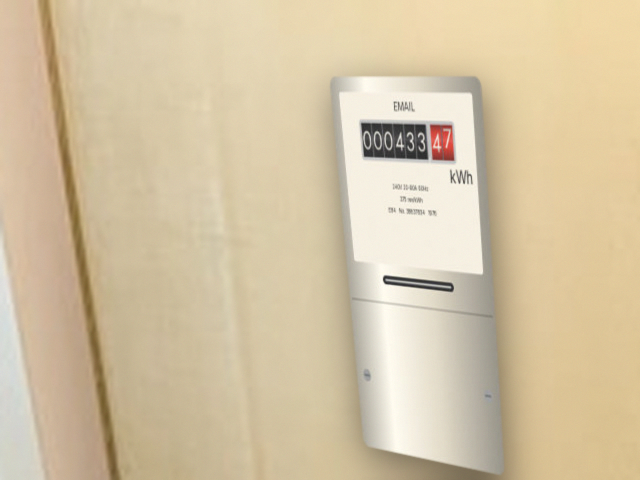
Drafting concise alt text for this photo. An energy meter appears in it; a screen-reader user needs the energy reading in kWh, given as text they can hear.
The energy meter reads 433.47 kWh
